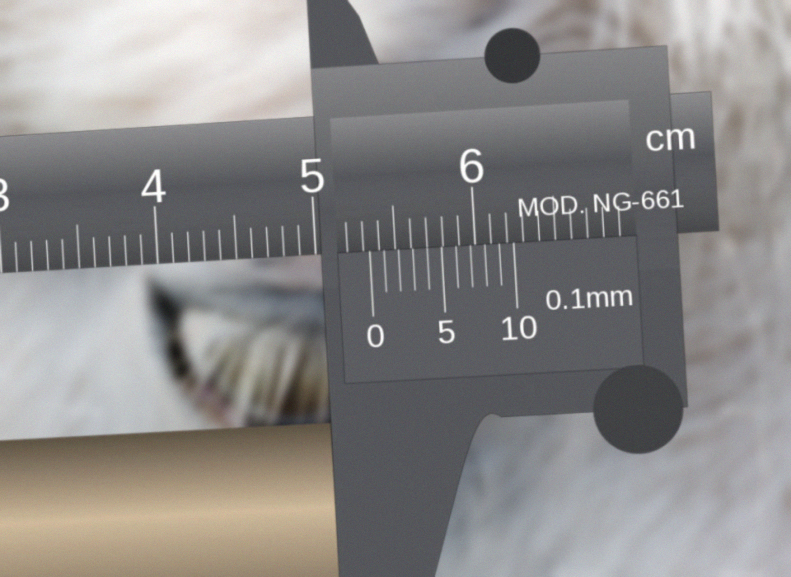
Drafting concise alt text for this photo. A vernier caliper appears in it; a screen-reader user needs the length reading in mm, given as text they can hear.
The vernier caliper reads 53.4 mm
